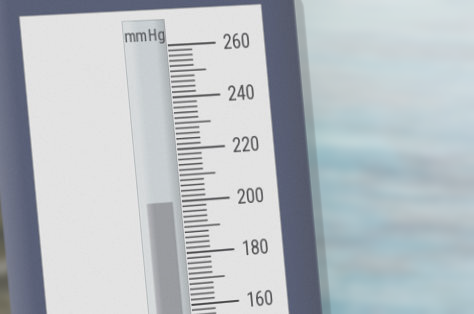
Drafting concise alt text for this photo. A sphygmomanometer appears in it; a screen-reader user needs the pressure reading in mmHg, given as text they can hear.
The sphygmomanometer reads 200 mmHg
